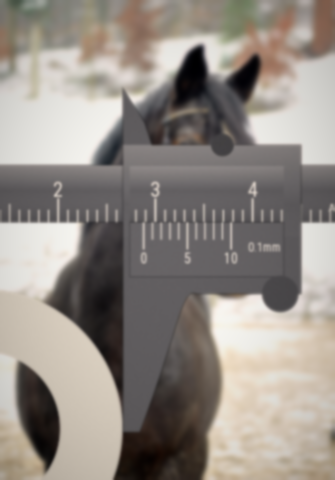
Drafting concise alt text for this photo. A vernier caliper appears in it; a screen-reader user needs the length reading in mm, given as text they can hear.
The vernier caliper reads 28.8 mm
